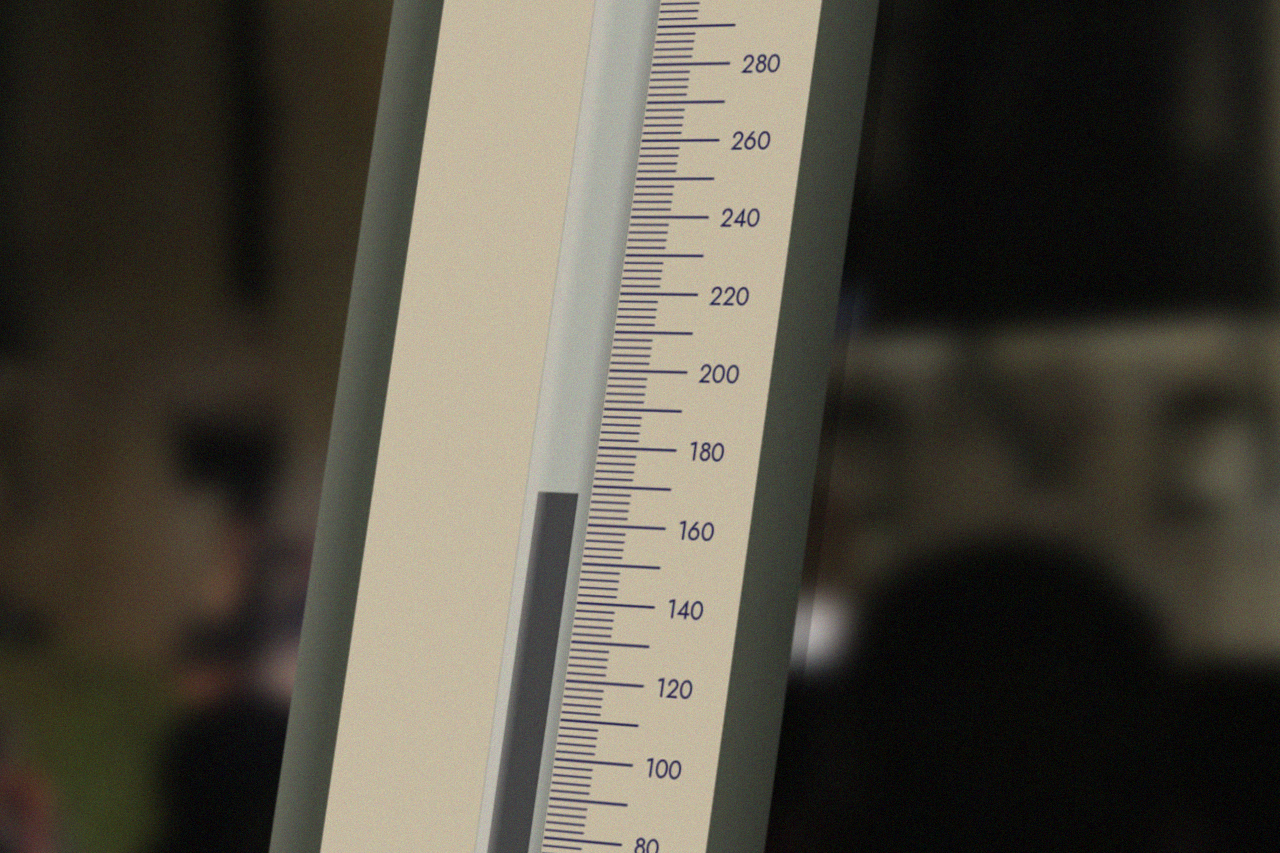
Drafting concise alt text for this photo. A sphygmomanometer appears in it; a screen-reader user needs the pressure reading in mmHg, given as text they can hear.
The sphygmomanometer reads 168 mmHg
